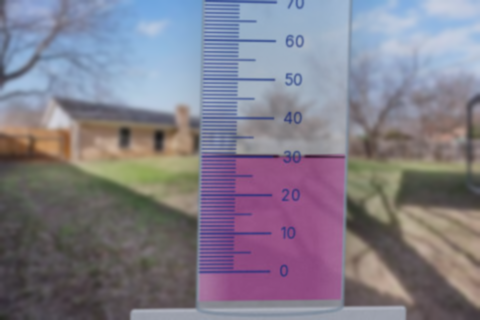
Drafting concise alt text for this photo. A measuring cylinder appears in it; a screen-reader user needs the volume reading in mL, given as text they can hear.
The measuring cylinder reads 30 mL
